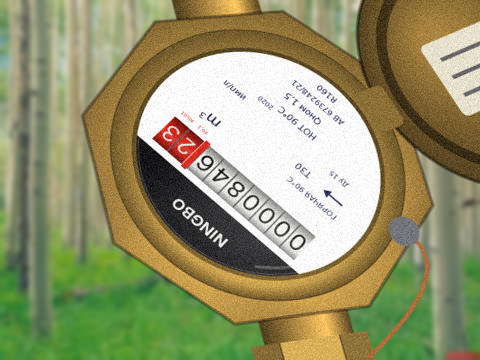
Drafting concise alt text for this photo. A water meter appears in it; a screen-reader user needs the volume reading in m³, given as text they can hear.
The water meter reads 846.23 m³
